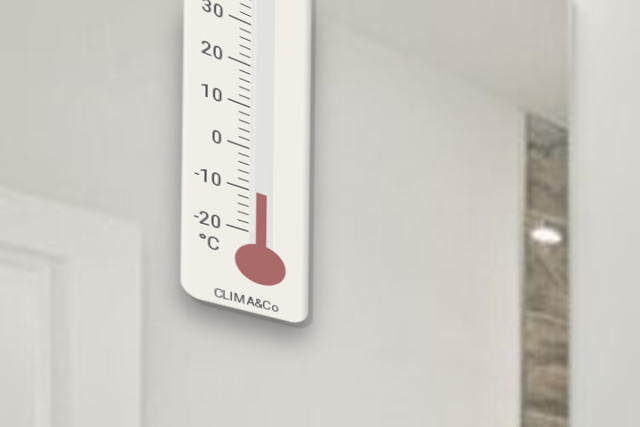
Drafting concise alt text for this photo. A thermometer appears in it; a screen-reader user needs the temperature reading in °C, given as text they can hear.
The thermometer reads -10 °C
